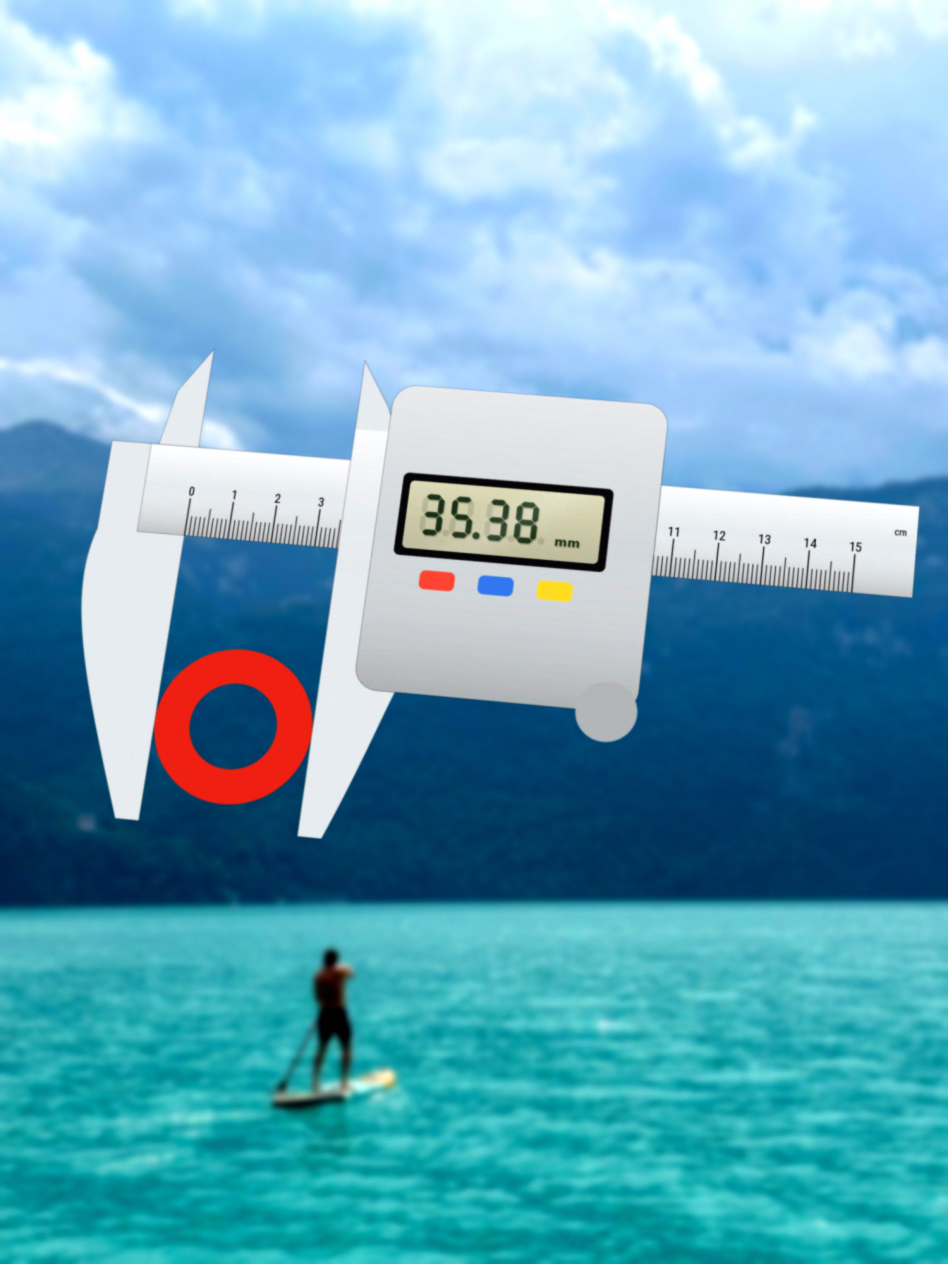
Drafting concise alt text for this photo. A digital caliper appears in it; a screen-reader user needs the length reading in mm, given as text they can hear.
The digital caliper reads 35.38 mm
